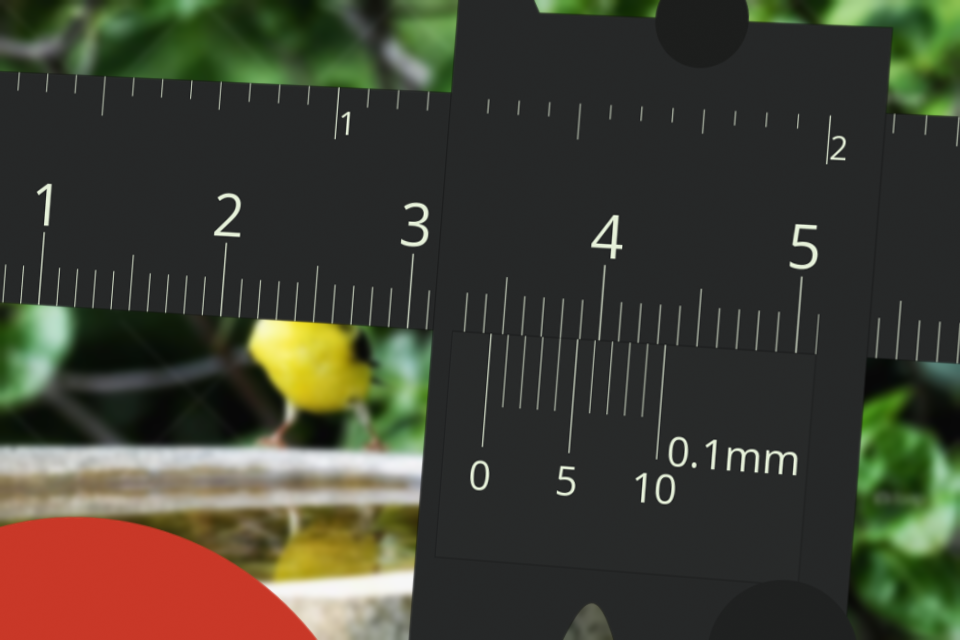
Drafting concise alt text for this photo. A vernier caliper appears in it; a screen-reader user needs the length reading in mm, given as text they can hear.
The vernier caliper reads 34.4 mm
